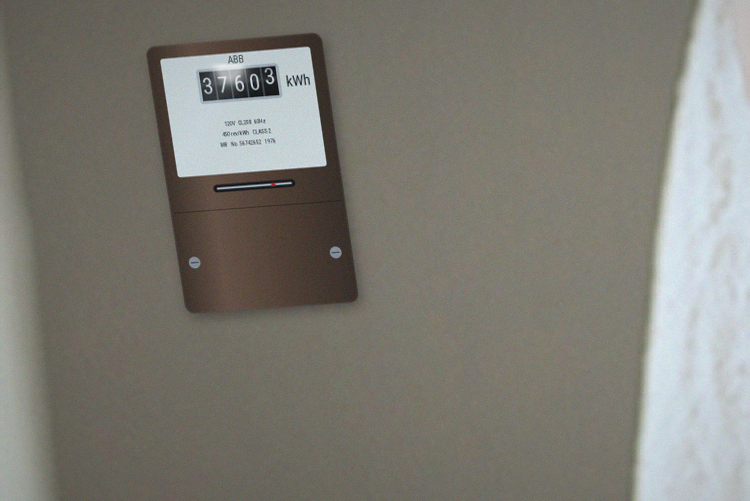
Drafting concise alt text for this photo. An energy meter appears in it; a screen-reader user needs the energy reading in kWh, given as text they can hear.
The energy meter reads 37603 kWh
